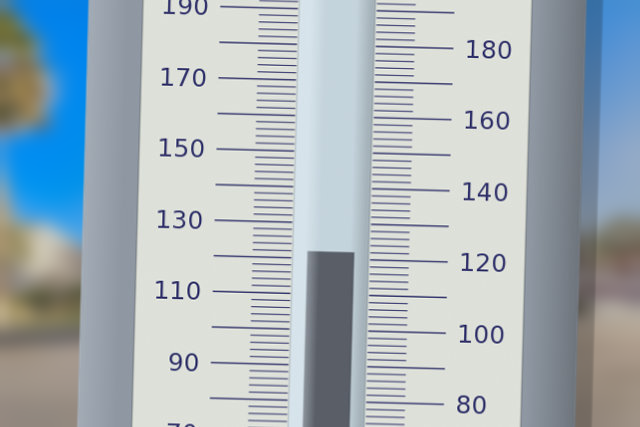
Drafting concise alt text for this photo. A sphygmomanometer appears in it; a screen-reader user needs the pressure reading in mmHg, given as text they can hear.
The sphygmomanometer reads 122 mmHg
